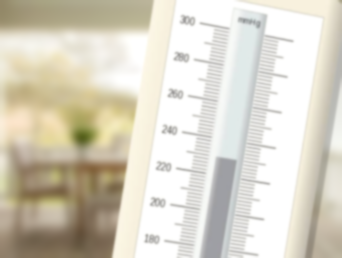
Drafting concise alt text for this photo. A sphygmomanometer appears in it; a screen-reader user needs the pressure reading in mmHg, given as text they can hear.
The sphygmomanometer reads 230 mmHg
